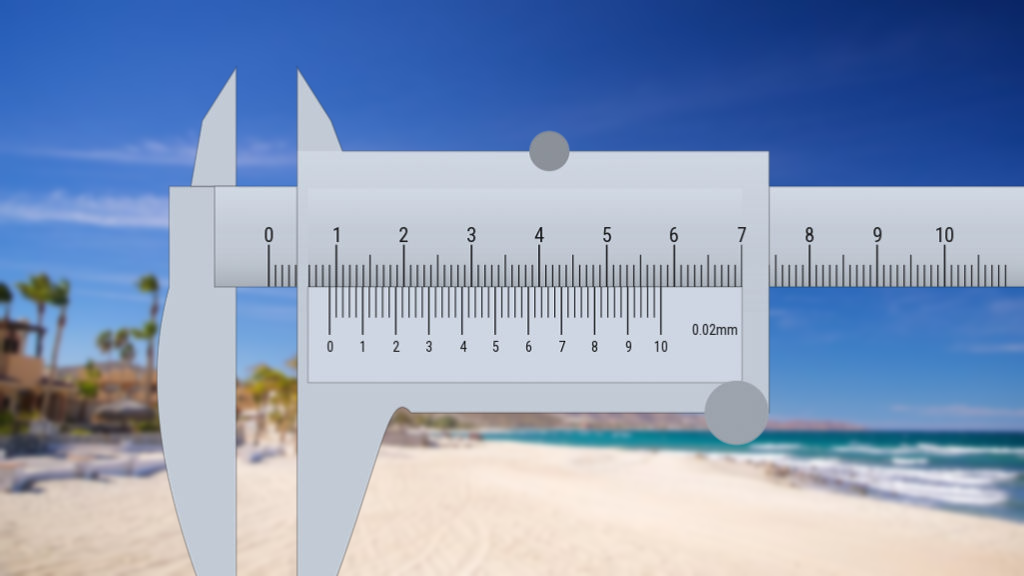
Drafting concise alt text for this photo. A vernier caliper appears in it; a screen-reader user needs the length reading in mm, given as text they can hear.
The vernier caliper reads 9.0 mm
